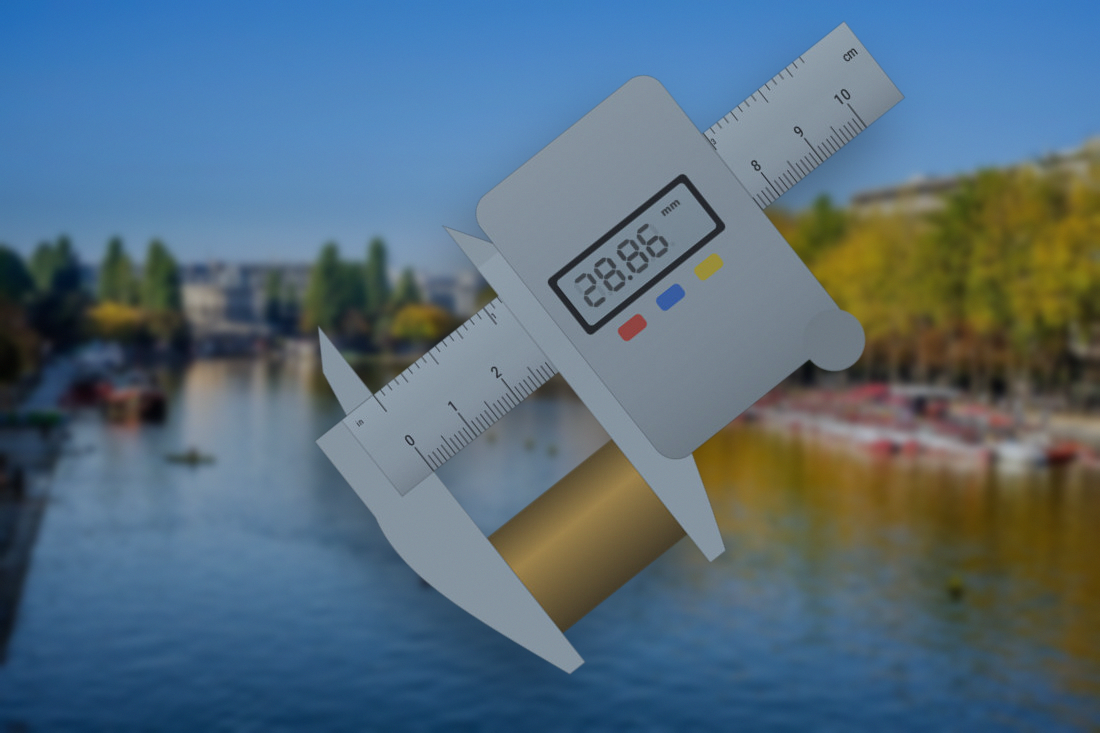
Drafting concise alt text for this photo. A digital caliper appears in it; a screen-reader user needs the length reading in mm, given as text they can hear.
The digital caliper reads 28.86 mm
